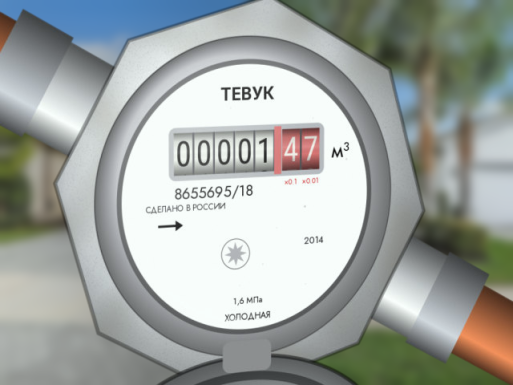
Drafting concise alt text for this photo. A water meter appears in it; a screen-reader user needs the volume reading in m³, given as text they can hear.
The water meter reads 1.47 m³
